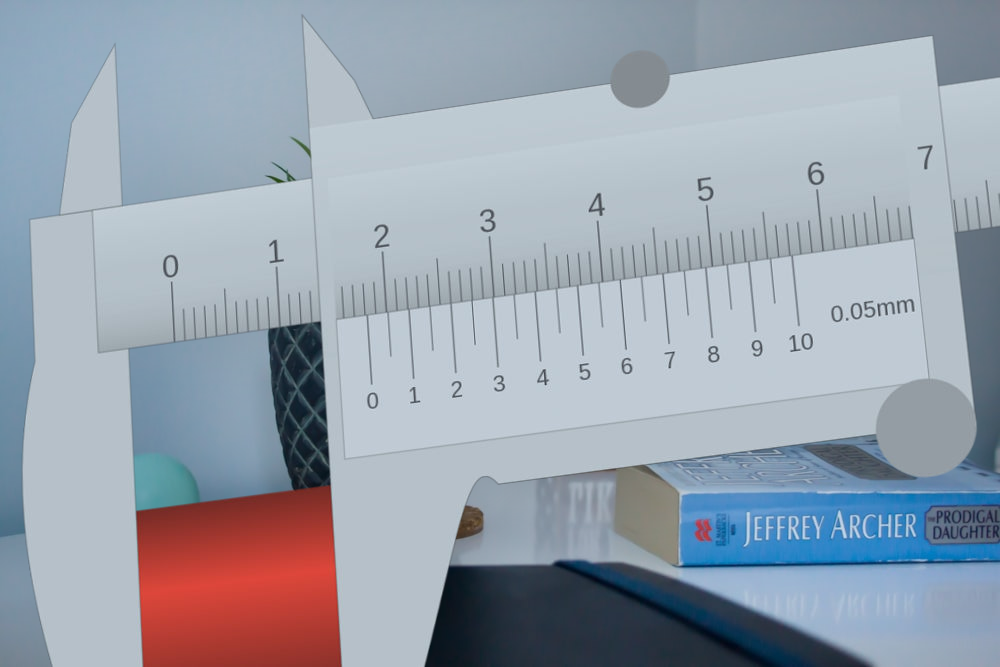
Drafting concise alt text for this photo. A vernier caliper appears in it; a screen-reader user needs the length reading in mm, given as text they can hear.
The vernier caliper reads 18.2 mm
